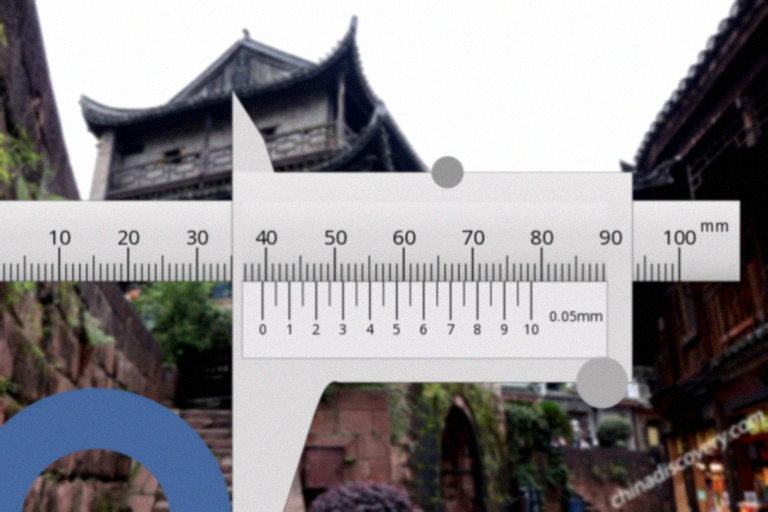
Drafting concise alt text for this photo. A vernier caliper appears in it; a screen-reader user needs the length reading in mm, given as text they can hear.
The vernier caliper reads 39.5 mm
